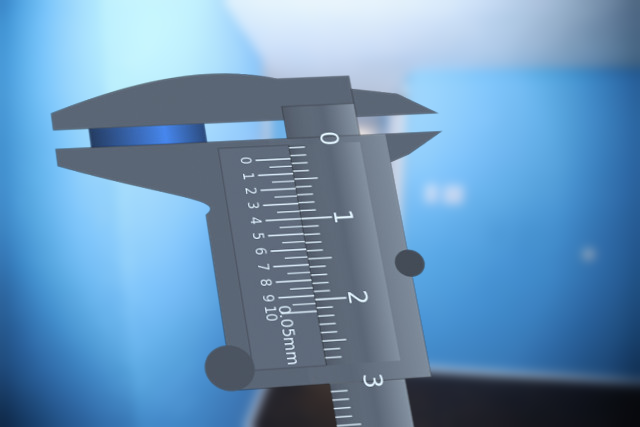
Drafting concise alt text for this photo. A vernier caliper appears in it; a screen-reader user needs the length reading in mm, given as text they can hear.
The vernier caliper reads 2.4 mm
